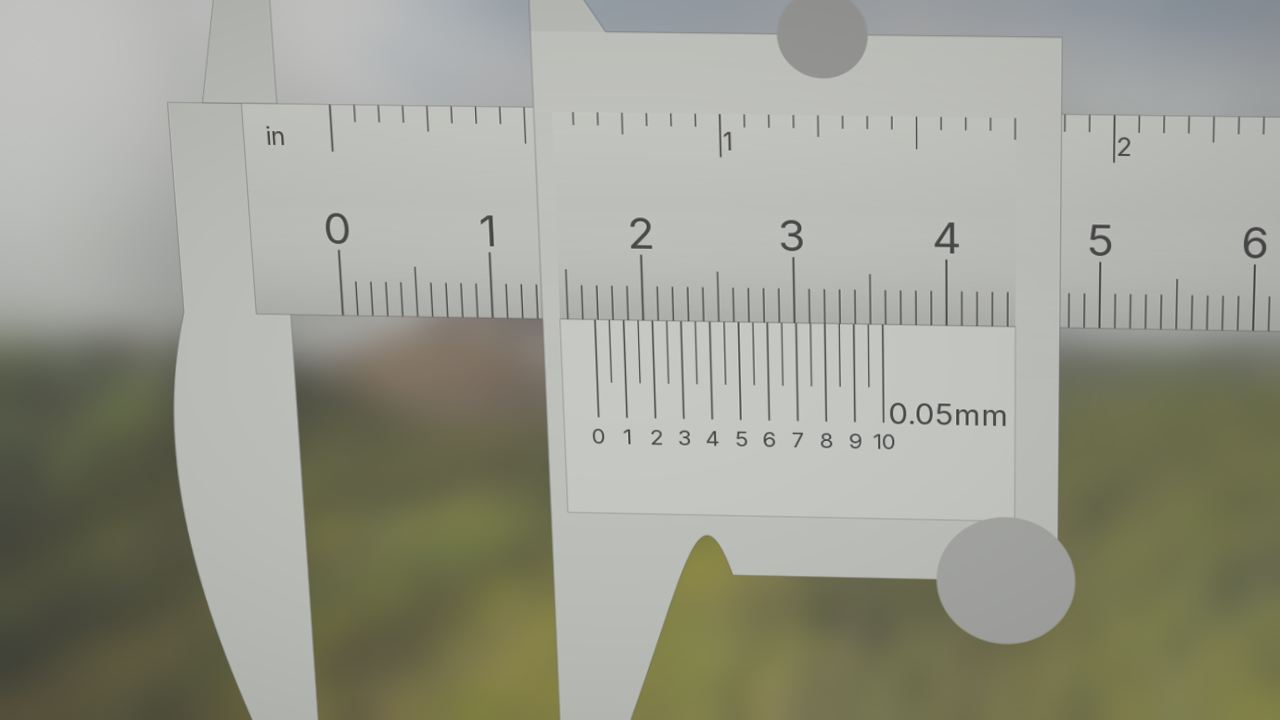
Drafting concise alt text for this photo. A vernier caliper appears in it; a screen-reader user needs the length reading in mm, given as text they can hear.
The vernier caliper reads 16.8 mm
